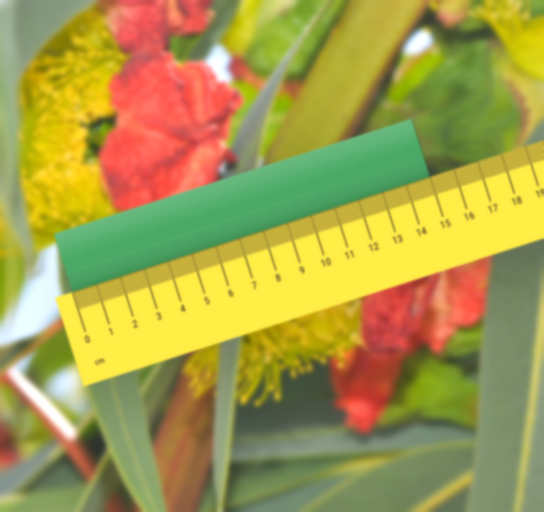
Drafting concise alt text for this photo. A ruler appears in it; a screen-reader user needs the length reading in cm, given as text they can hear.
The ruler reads 15 cm
